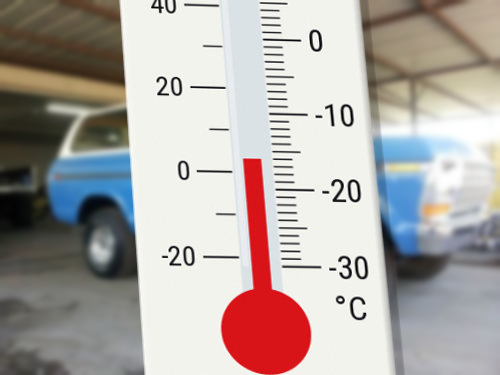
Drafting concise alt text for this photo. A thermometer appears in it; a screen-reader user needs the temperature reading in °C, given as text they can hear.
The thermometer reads -16 °C
